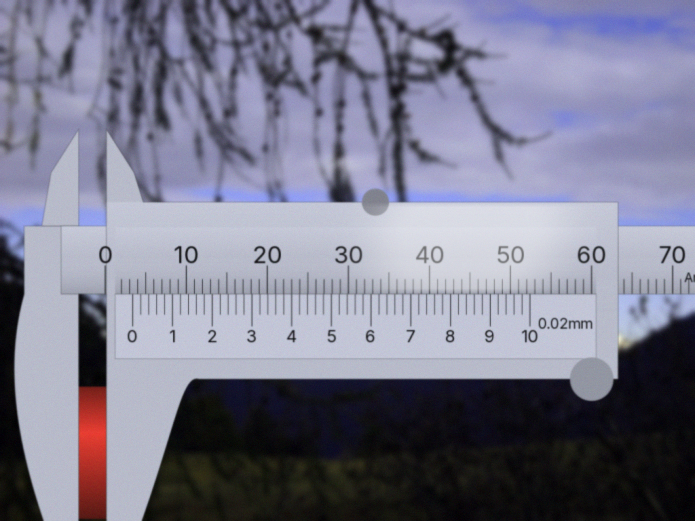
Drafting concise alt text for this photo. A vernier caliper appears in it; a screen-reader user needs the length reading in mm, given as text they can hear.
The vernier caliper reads 3.4 mm
